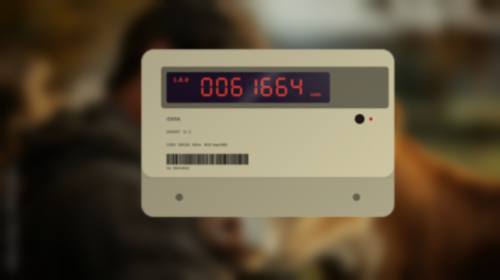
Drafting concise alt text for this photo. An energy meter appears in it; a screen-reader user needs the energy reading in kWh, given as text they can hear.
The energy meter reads 61664 kWh
